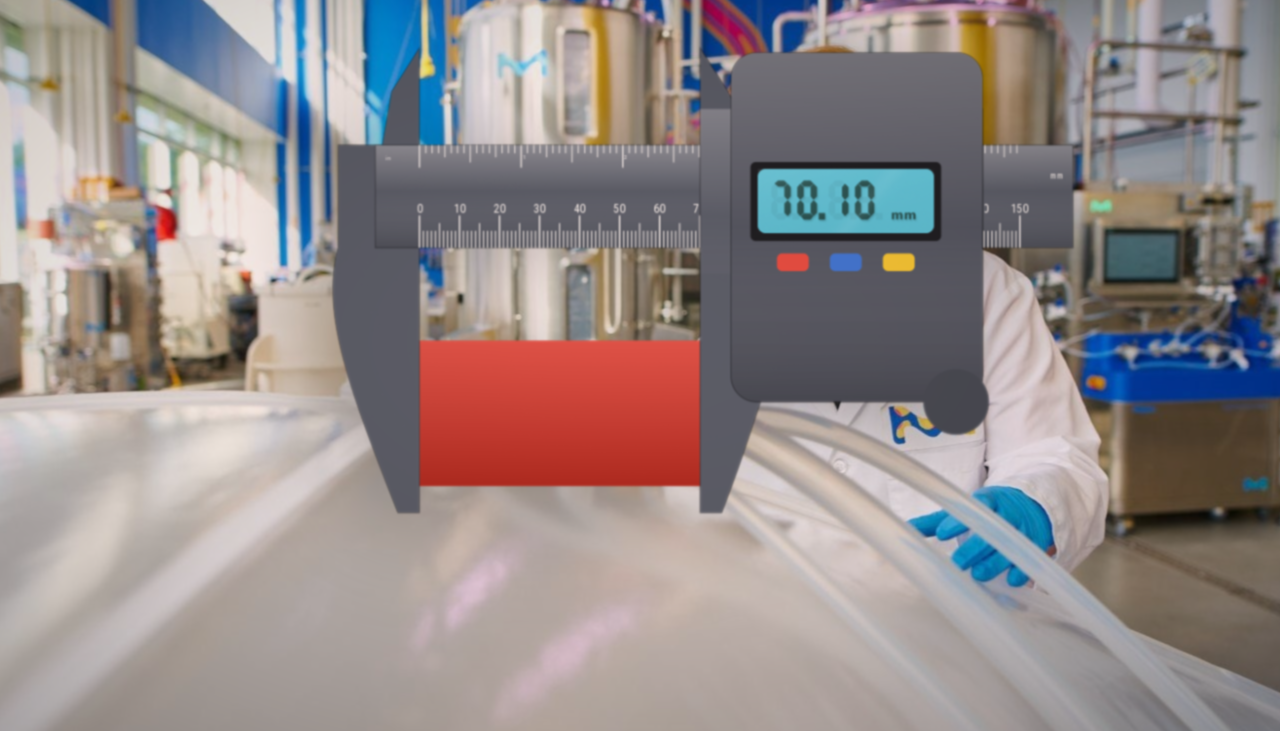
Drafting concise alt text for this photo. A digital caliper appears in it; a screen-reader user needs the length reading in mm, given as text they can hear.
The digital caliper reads 70.10 mm
